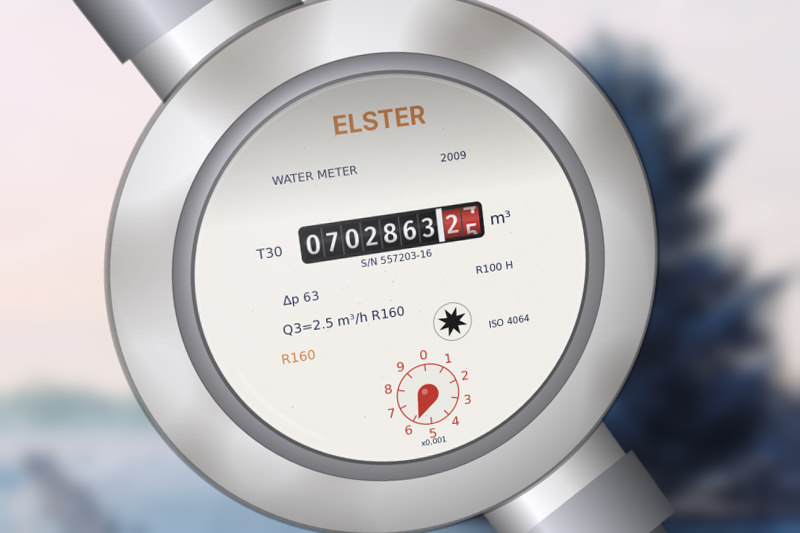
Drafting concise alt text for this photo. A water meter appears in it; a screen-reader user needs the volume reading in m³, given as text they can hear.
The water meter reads 702863.245 m³
